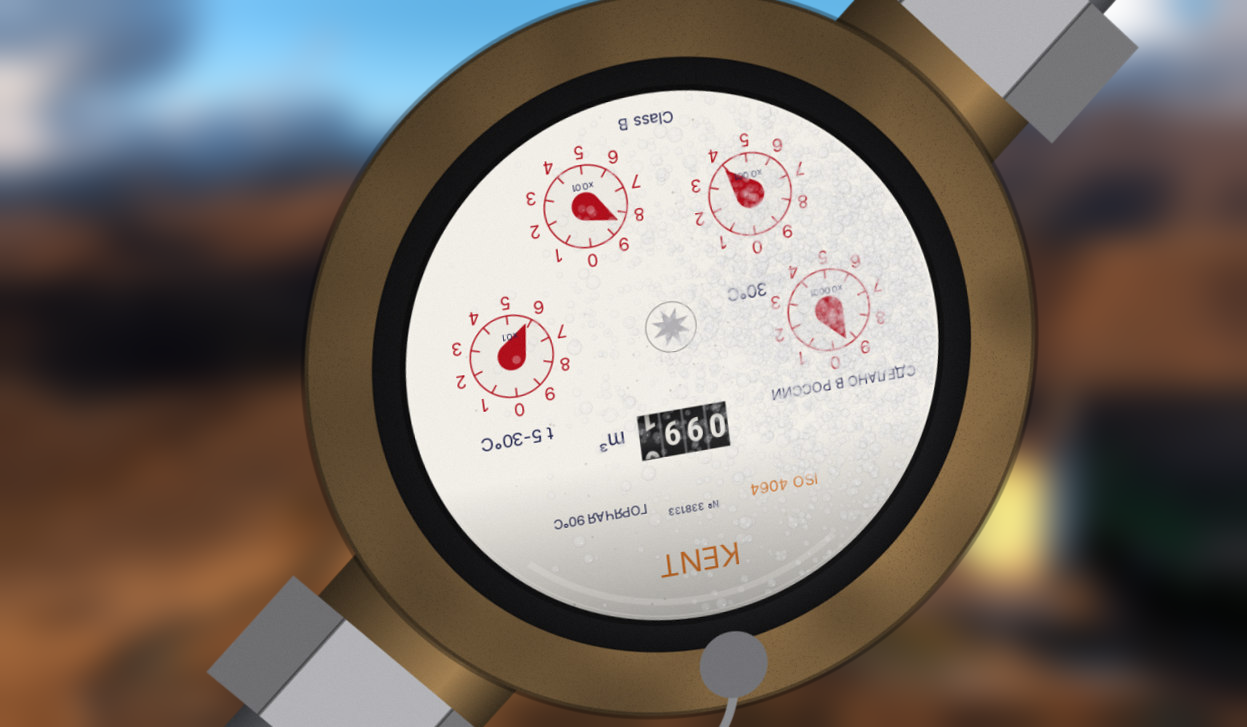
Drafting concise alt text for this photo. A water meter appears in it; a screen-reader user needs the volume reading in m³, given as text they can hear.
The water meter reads 990.5839 m³
